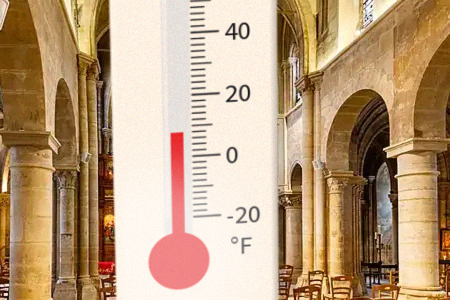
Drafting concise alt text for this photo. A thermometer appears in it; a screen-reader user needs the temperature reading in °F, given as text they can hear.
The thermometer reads 8 °F
